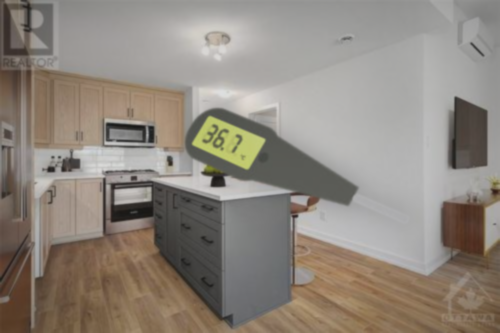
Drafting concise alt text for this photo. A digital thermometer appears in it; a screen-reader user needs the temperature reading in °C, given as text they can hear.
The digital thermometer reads 36.7 °C
